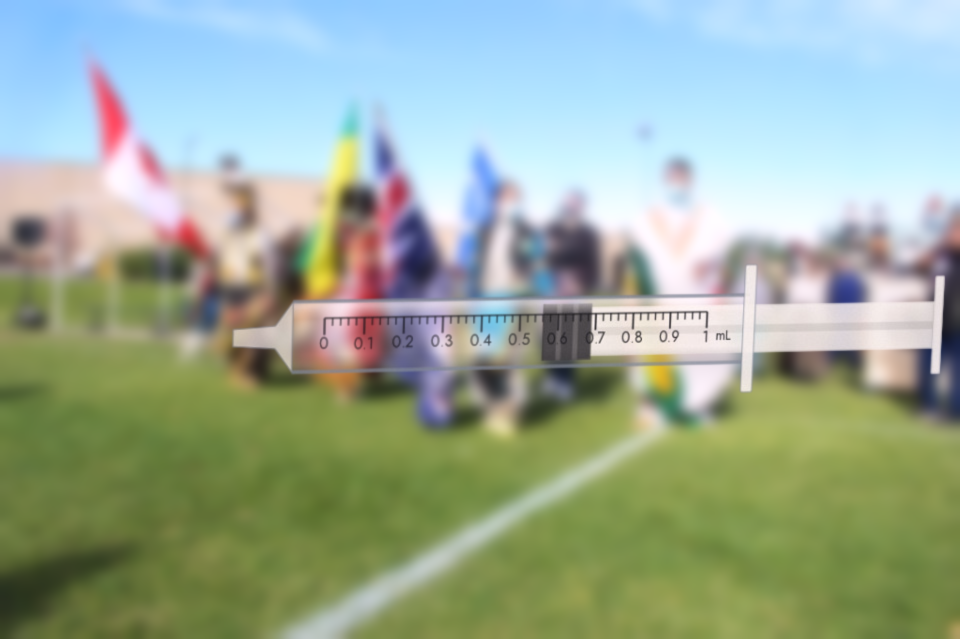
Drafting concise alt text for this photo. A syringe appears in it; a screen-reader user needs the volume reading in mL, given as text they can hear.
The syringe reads 0.56 mL
